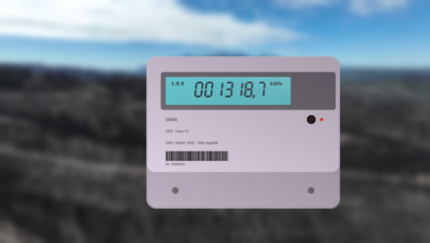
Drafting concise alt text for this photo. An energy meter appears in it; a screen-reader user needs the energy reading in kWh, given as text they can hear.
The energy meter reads 1318.7 kWh
